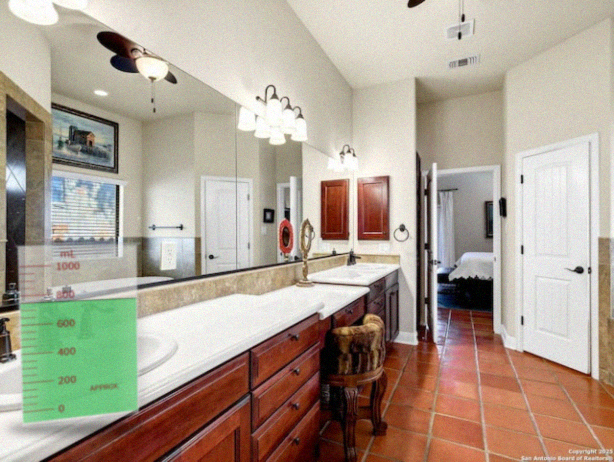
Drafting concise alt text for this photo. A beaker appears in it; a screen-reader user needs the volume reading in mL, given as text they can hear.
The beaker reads 750 mL
